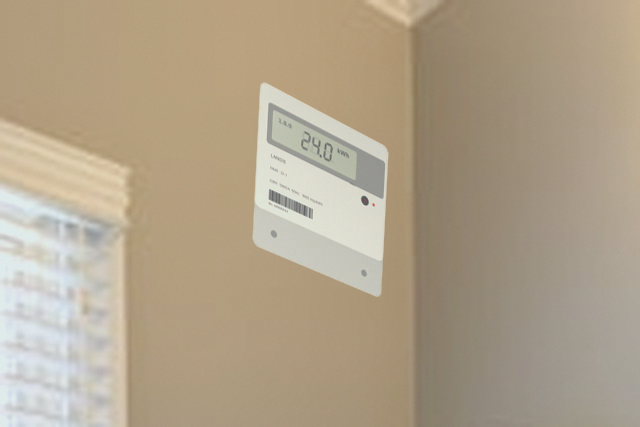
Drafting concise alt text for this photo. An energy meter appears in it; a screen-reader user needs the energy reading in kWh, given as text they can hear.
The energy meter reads 24.0 kWh
